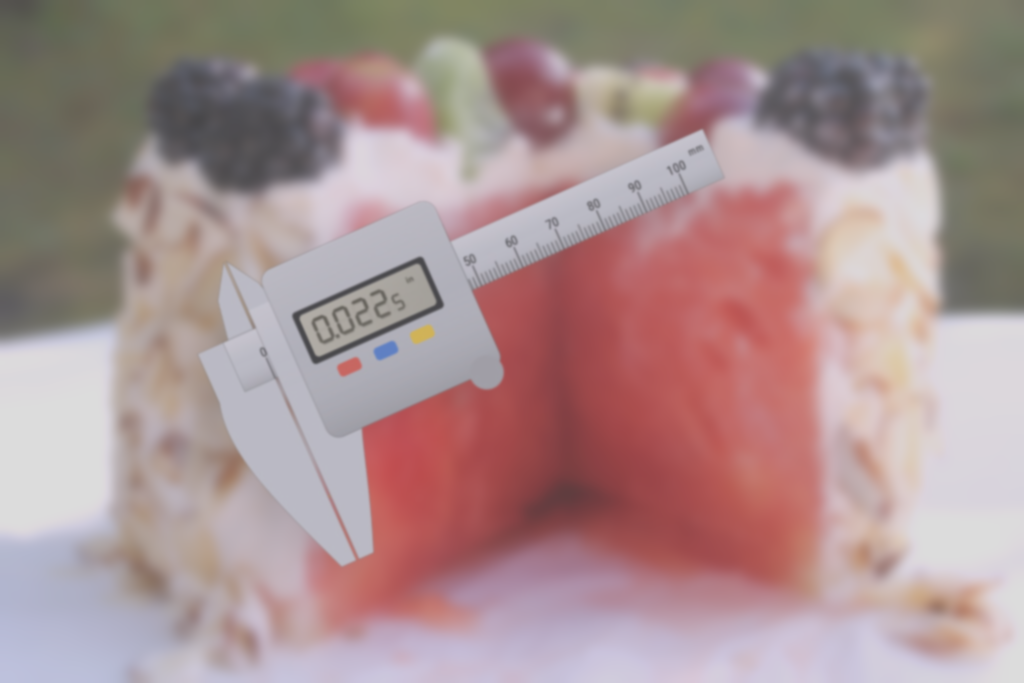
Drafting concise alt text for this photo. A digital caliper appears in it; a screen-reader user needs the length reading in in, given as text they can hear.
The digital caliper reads 0.0225 in
